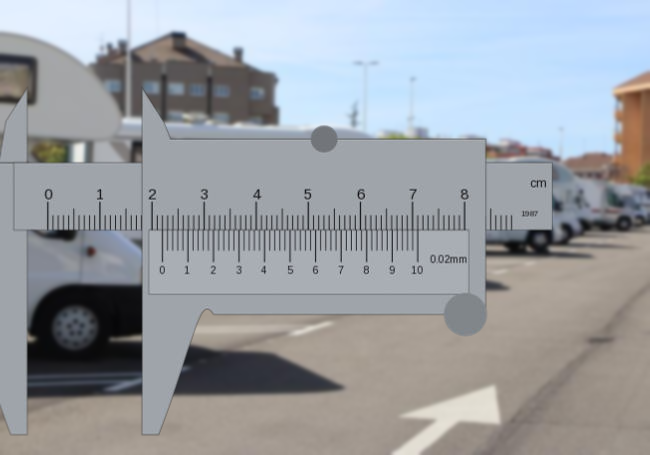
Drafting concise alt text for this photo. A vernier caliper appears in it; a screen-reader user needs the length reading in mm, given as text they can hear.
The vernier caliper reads 22.0 mm
